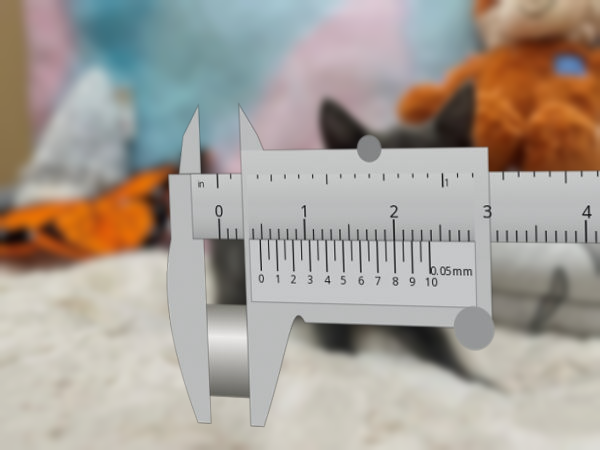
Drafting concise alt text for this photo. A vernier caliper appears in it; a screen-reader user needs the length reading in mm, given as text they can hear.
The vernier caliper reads 4.8 mm
